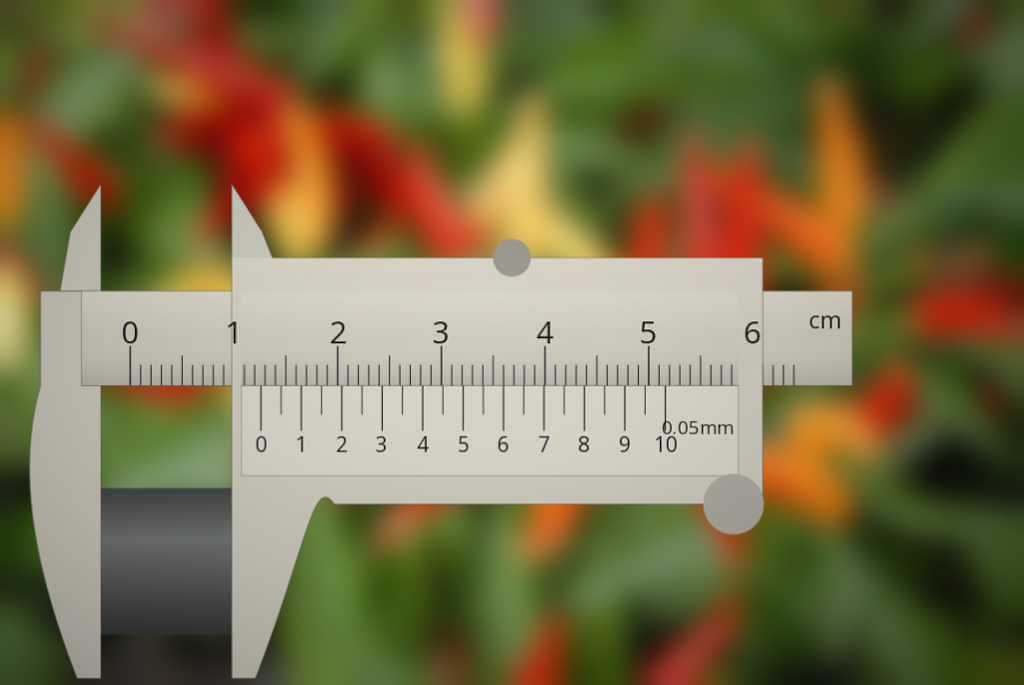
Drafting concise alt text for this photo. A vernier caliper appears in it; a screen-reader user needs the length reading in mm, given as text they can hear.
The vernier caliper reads 12.6 mm
